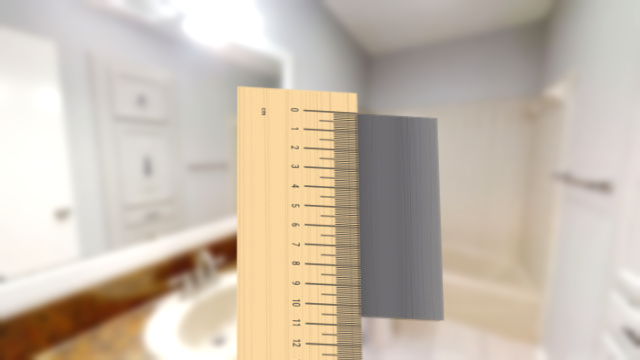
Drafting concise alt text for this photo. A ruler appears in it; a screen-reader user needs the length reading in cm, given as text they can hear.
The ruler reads 10.5 cm
